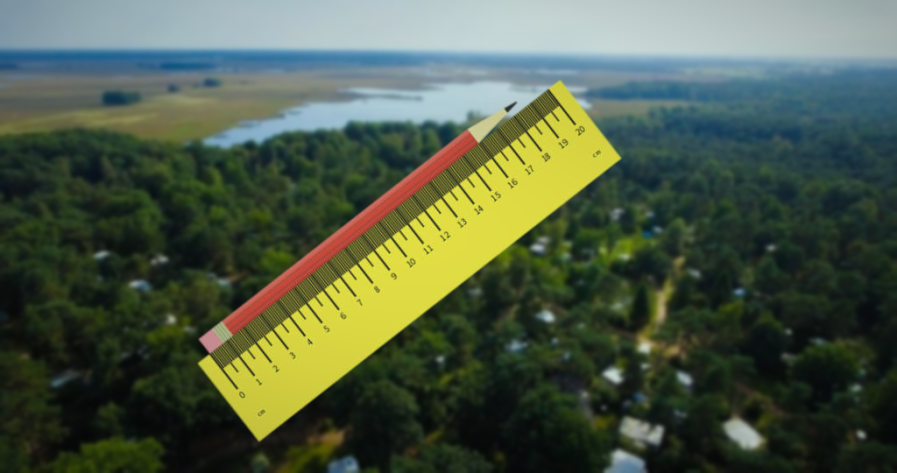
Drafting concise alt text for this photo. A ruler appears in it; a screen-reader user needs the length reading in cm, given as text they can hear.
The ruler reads 18.5 cm
